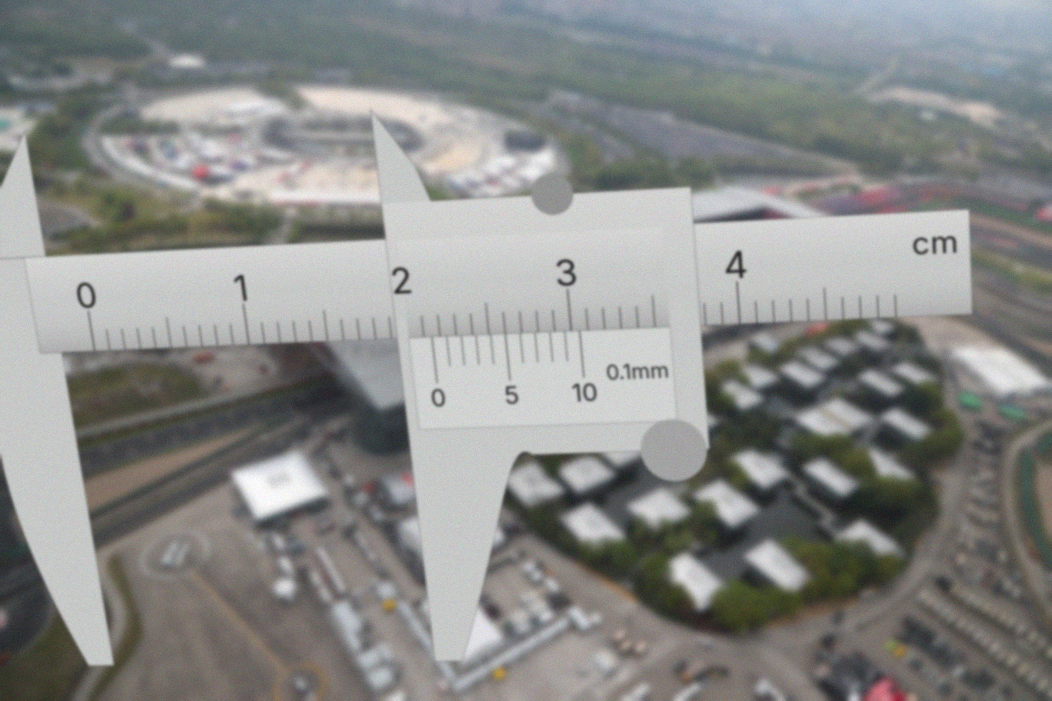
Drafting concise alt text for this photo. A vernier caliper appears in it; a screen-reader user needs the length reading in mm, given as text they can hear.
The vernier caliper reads 21.5 mm
